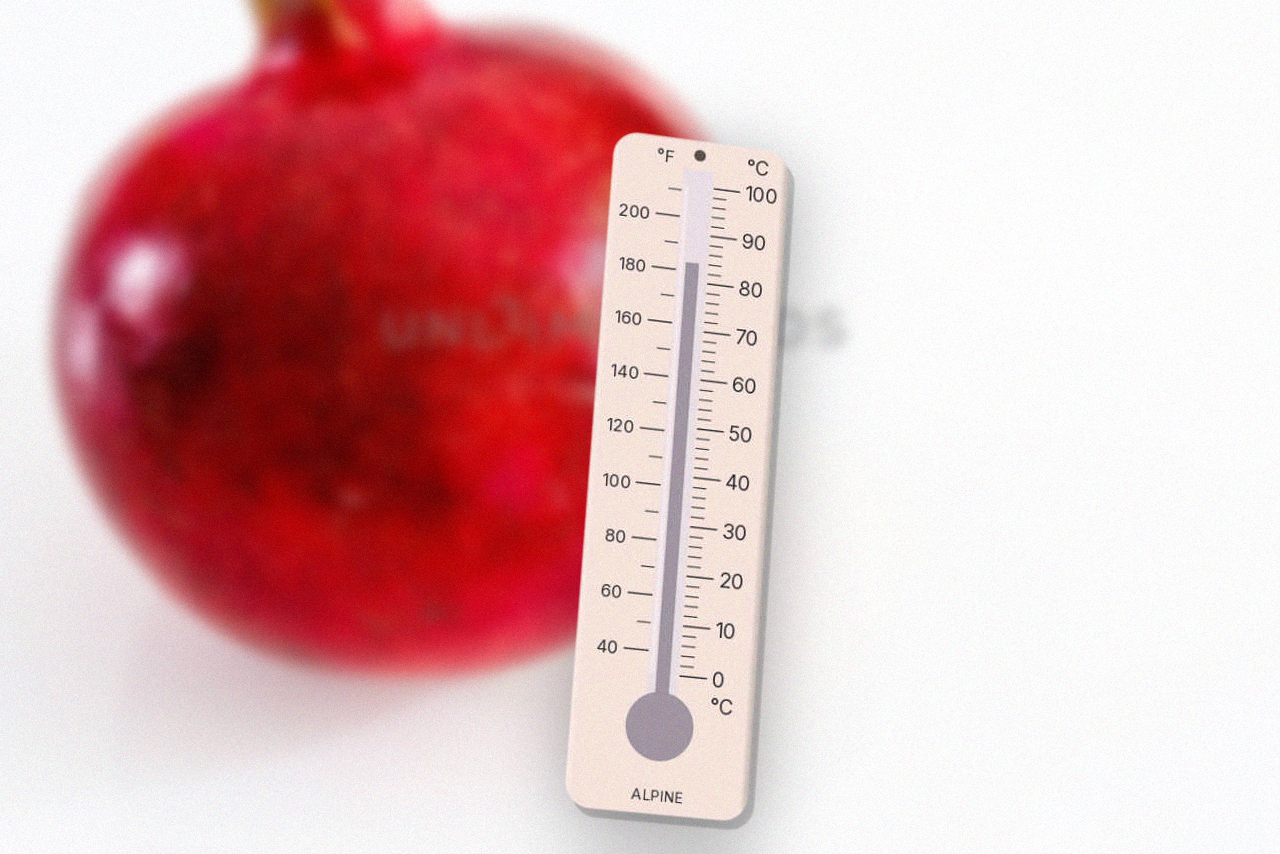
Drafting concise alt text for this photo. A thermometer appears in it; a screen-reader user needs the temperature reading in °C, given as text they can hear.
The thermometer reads 84 °C
